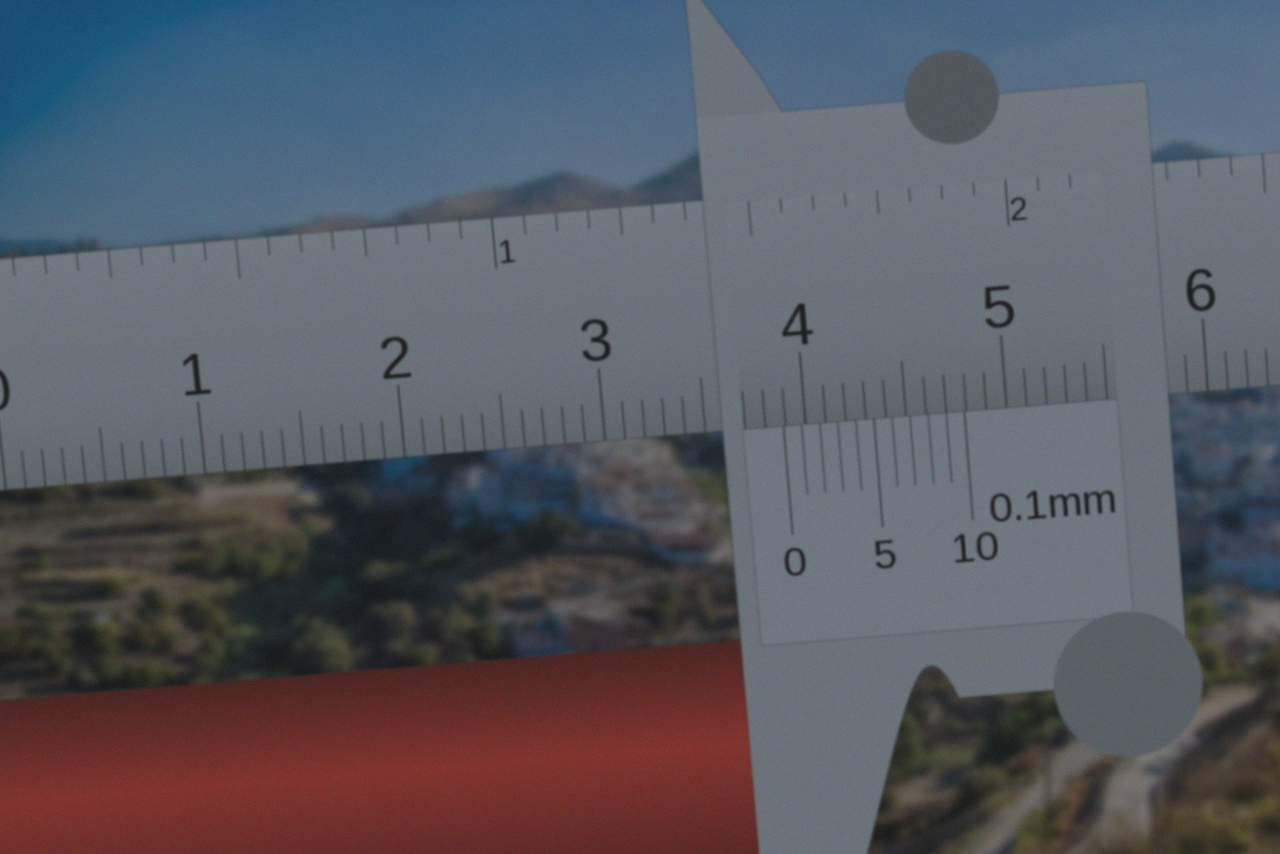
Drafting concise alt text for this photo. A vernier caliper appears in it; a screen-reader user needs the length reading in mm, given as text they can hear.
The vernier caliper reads 38.9 mm
